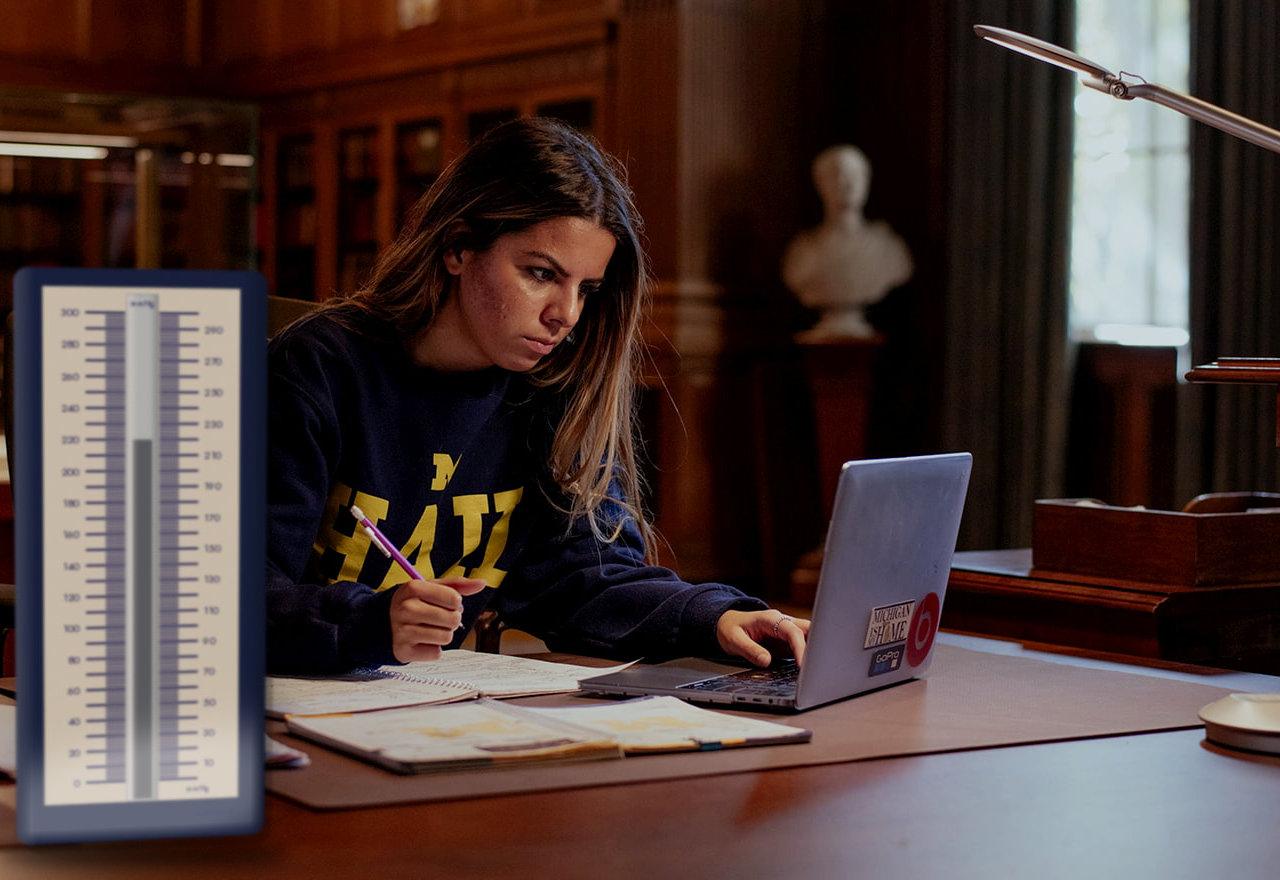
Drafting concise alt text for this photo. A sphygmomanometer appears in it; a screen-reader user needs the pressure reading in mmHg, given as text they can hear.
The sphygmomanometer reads 220 mmHg
